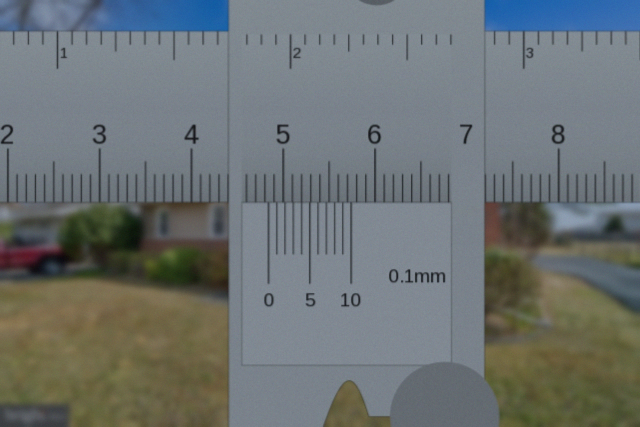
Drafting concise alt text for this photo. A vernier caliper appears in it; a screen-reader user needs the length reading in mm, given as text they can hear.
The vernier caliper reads 48.4 mm
